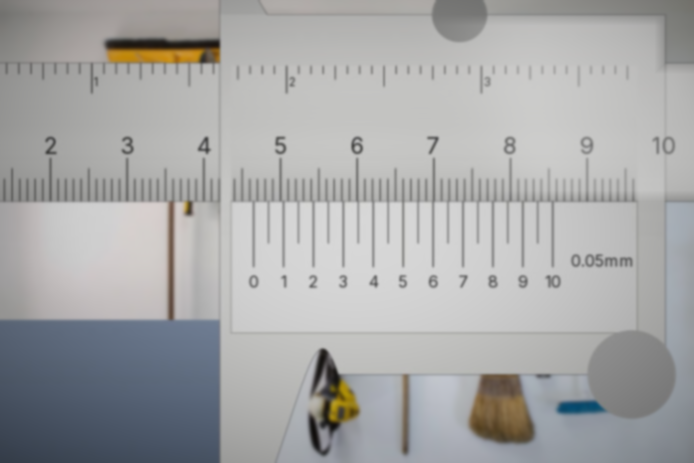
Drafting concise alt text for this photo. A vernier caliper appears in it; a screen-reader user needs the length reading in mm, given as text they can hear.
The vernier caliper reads 46.5 mm
